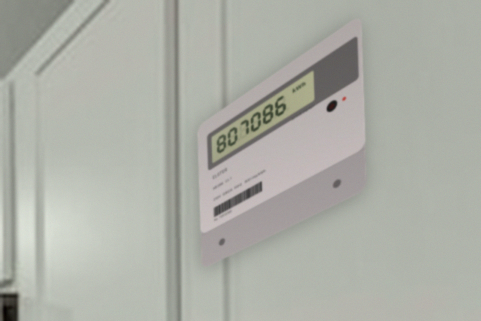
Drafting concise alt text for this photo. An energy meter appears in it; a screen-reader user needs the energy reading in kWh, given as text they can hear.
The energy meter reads 807086 kWh
